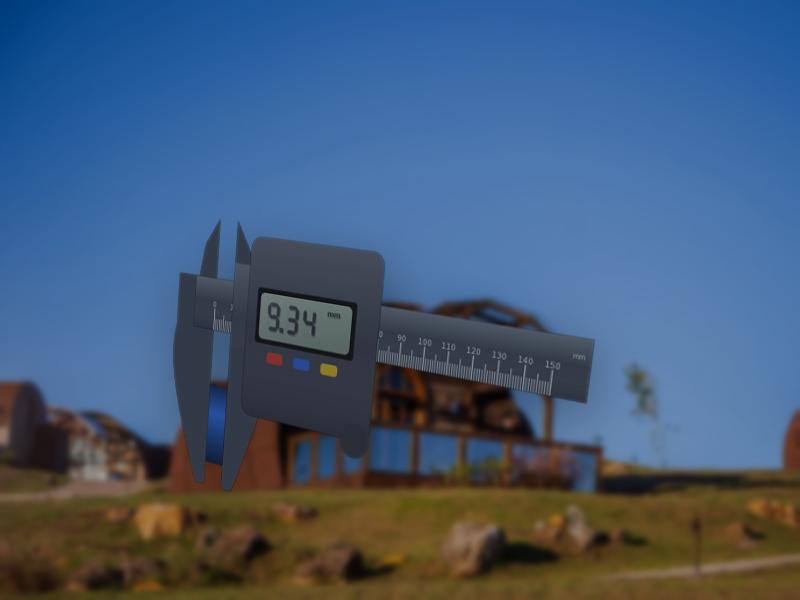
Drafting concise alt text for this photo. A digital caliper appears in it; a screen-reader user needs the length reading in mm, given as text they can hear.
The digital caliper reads 9.34 mm
